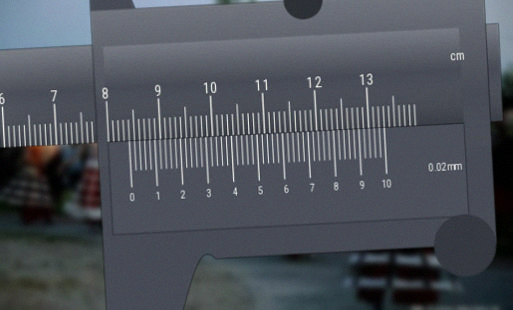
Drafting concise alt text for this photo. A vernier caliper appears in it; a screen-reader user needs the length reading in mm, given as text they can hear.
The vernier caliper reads 84.0 mm
